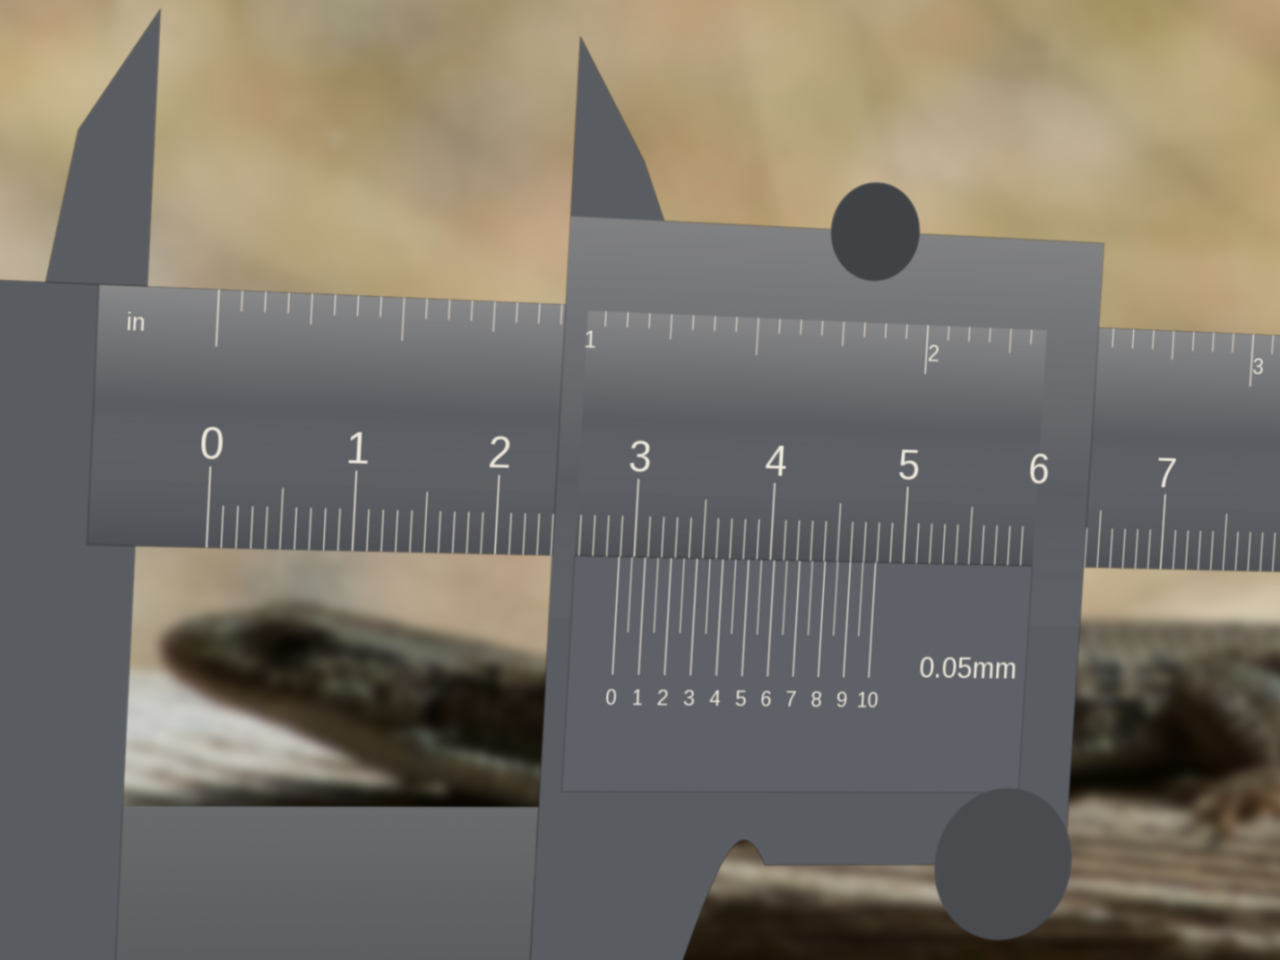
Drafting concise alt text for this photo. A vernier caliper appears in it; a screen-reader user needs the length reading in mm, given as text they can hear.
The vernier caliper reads 28.9 mm
